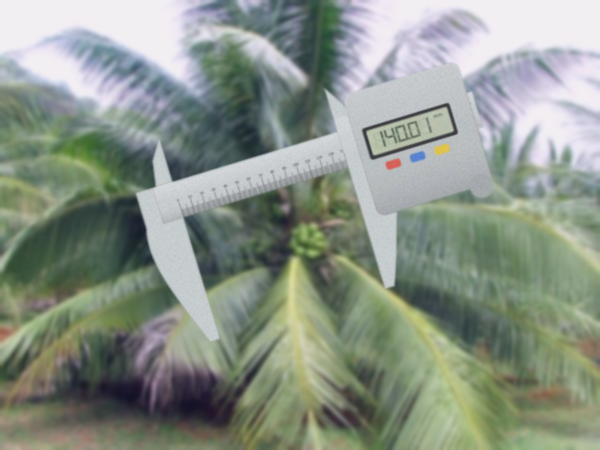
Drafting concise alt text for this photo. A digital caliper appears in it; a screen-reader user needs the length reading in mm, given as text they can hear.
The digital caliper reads 140.01 mm
